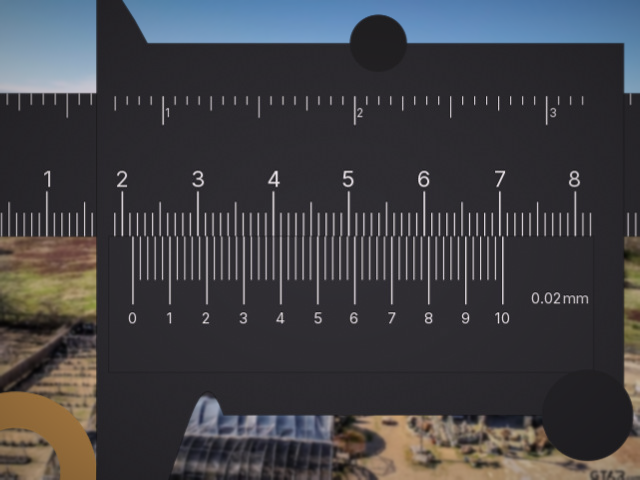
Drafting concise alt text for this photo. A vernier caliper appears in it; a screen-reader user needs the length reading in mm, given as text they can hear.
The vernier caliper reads 21.4 mm
